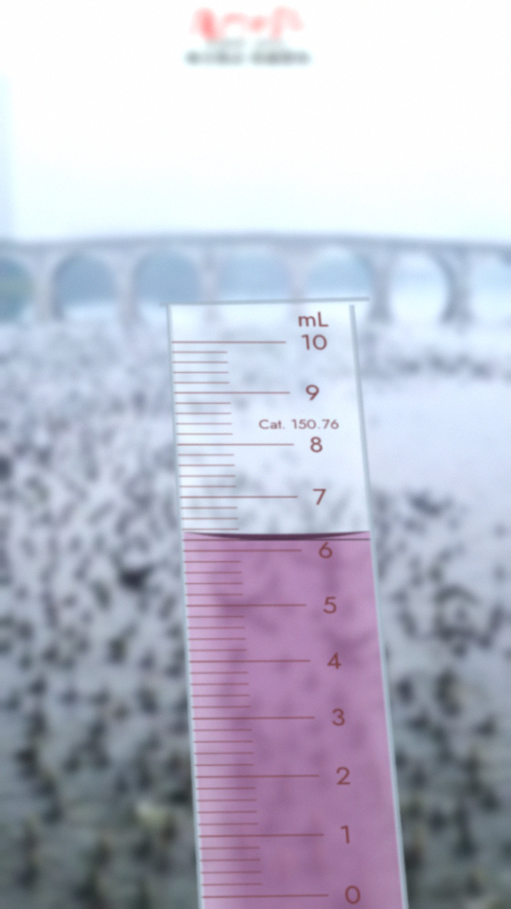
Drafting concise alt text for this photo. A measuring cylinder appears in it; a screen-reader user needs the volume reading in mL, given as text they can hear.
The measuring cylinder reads 6.2 mL
